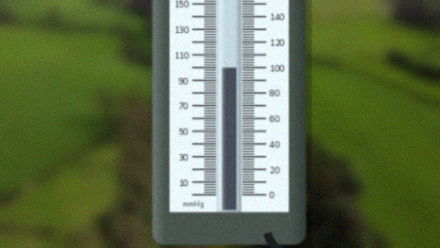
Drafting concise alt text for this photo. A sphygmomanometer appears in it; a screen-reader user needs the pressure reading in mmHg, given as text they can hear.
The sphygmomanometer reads 100 mmHg
